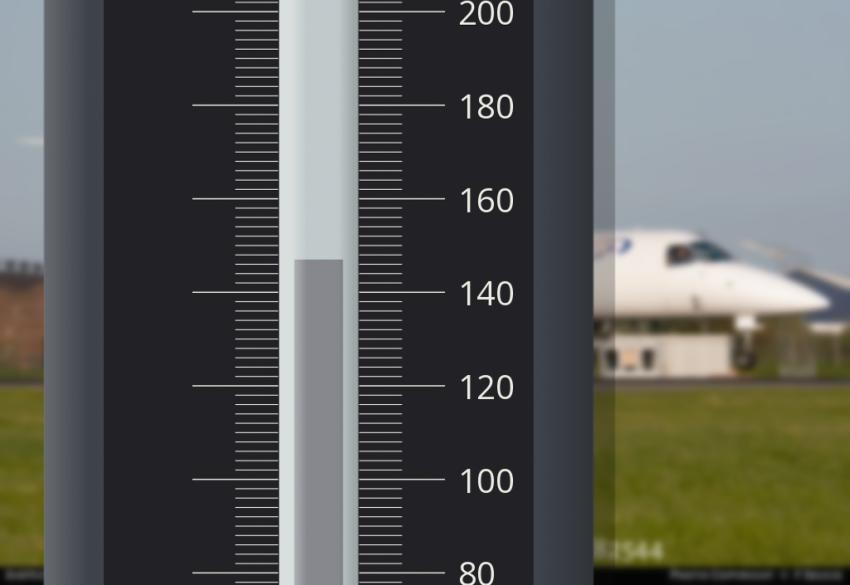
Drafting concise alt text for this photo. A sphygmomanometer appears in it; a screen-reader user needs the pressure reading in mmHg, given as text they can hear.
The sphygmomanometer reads 147 mmHg
